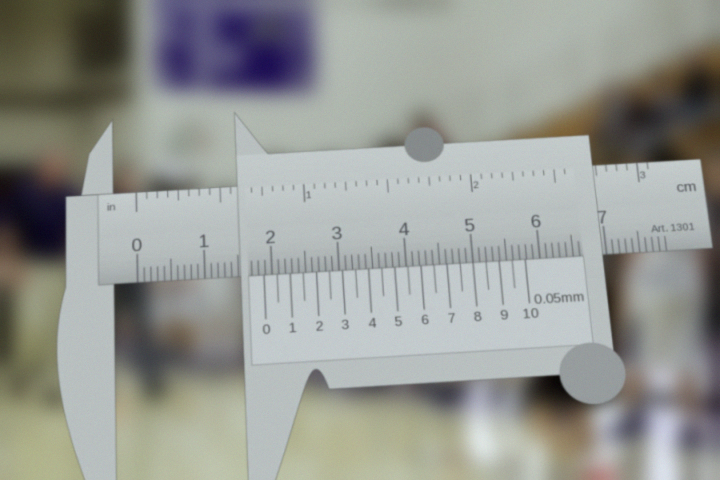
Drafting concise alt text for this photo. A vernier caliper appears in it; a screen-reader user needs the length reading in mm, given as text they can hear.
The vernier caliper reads 18.8 mm
